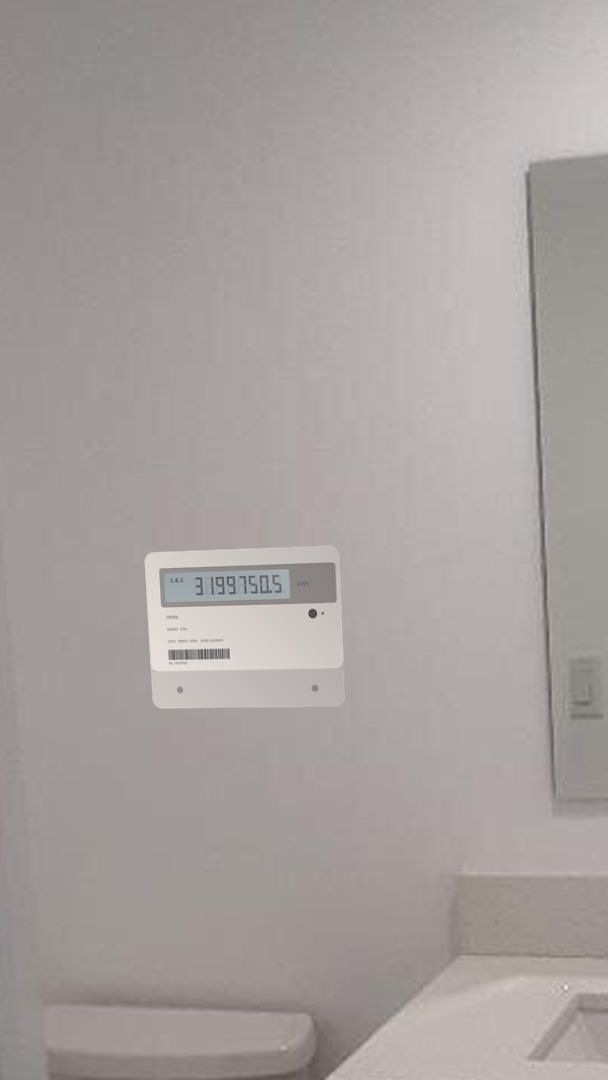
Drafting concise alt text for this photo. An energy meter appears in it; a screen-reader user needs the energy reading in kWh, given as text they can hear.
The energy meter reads 3199750.5 kWh
